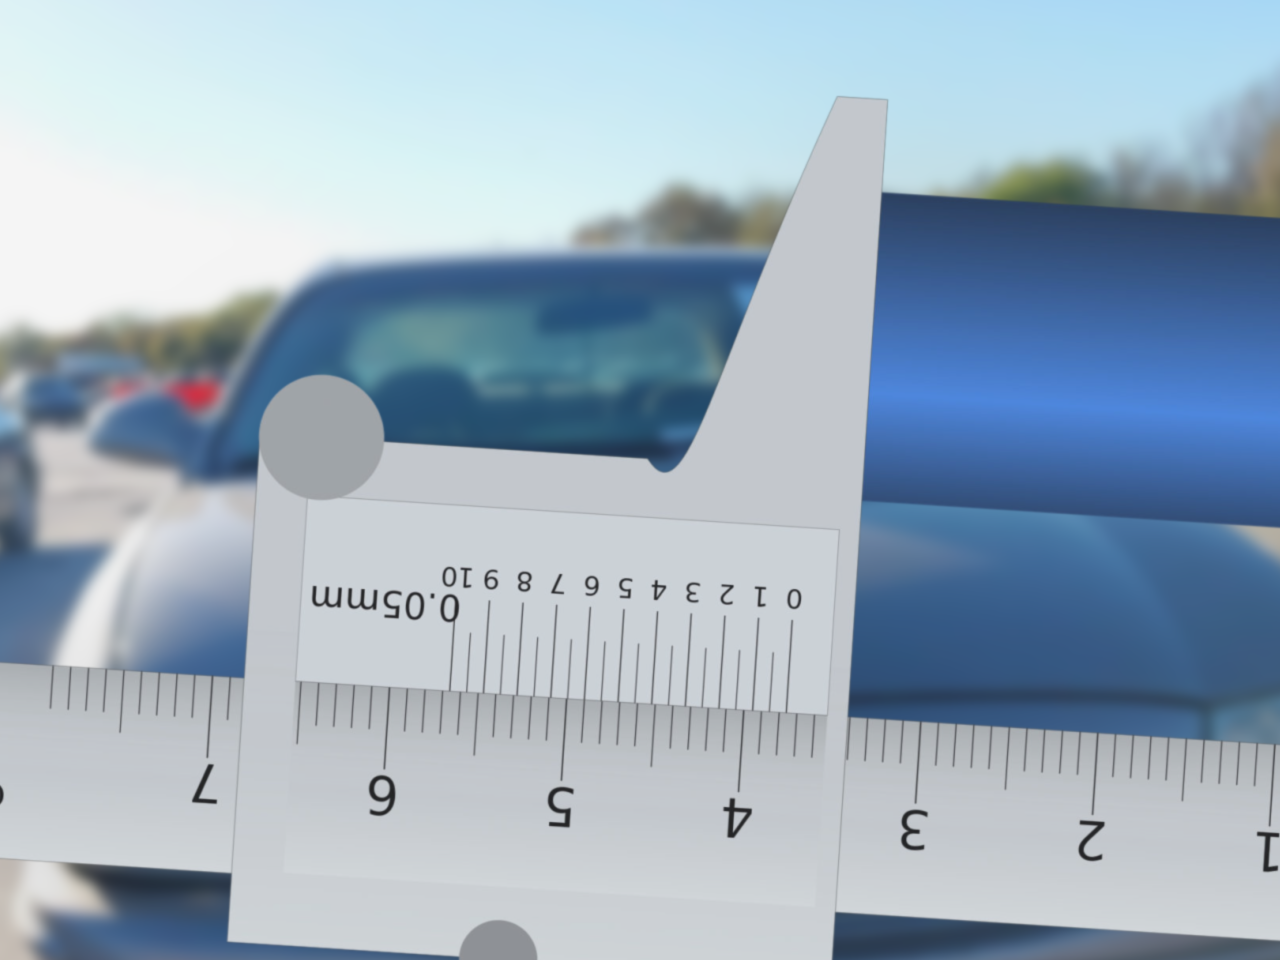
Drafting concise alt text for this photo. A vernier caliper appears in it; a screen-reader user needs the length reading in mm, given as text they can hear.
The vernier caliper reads 37.6 mm
